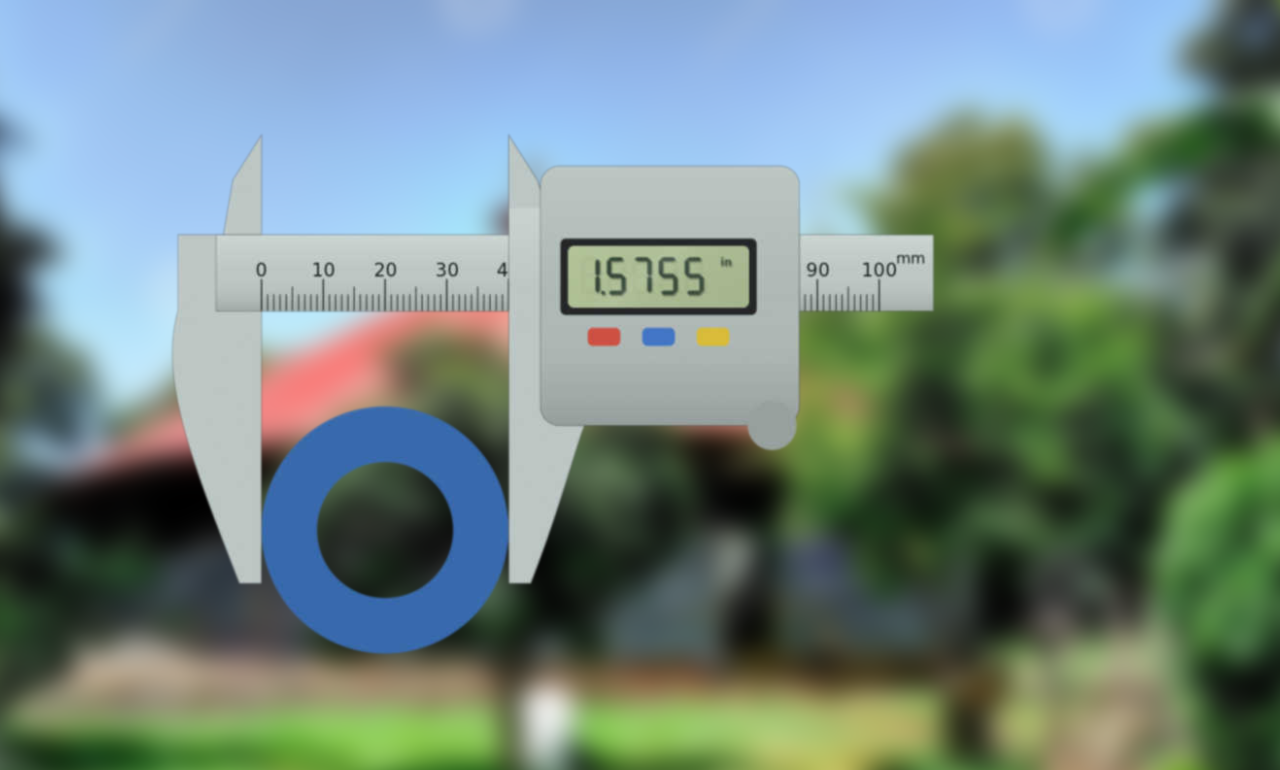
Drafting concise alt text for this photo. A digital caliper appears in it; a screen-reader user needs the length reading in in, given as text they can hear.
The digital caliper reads 1.5755 in
